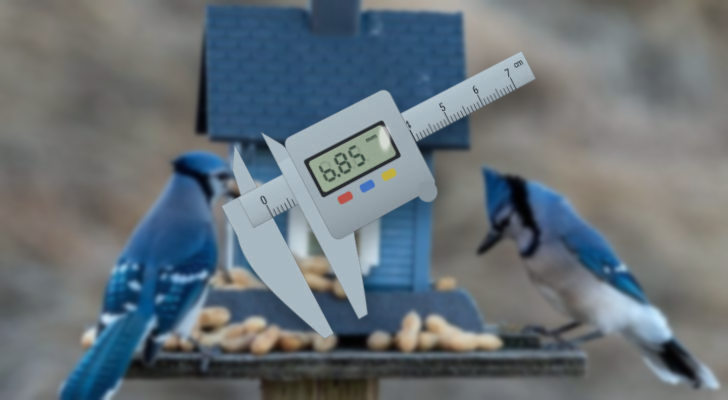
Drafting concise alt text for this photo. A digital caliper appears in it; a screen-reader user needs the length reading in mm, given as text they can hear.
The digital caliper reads 6.85 mm
